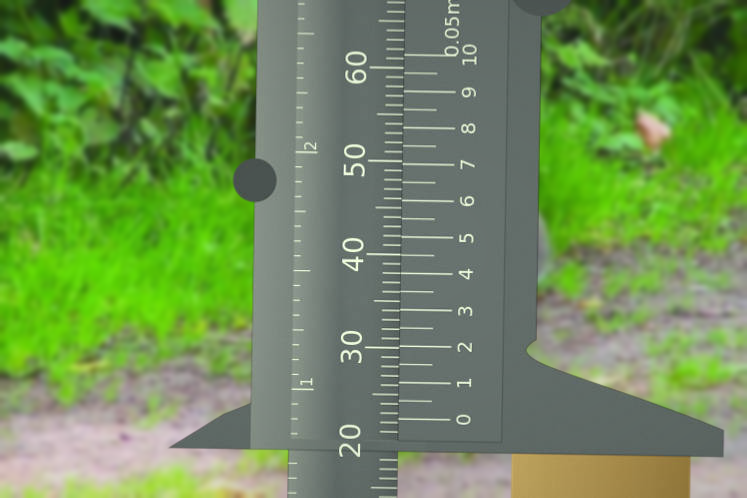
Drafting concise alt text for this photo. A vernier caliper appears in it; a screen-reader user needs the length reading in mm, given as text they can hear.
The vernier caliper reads 22.4 mm
